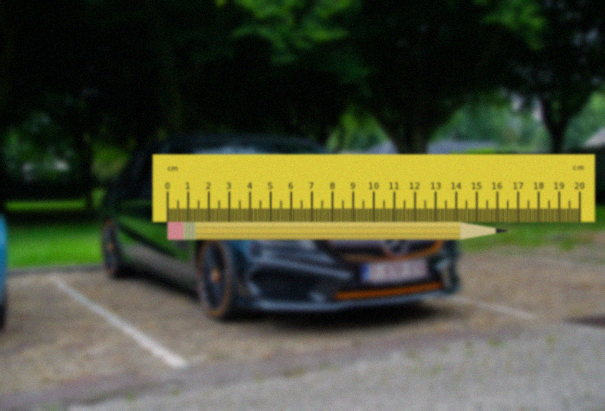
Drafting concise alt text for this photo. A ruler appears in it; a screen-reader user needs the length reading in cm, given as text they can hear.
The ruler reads 16.5 cm
